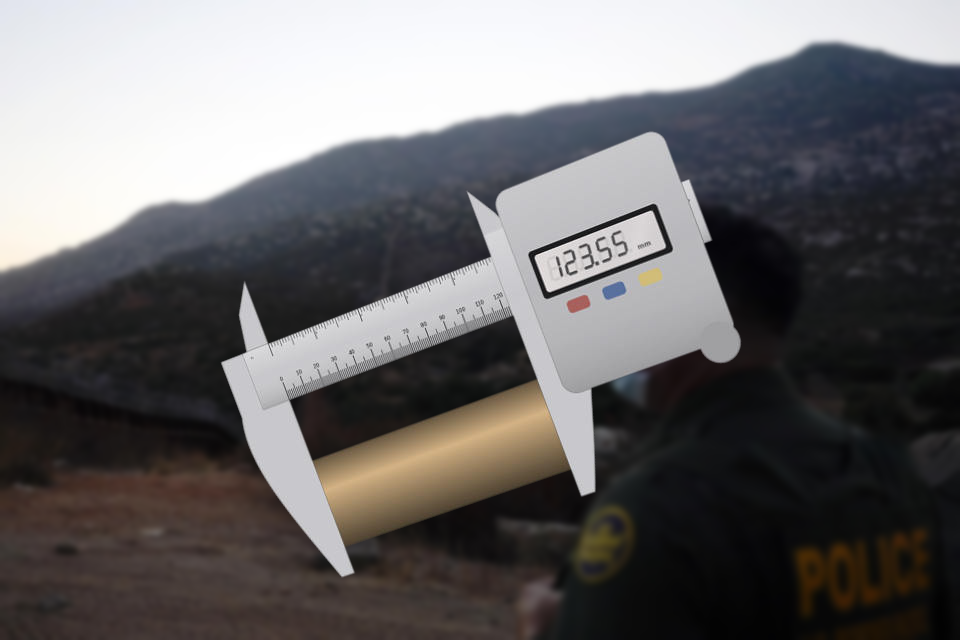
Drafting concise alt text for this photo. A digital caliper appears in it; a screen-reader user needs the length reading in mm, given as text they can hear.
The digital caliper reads 123.55 mm
